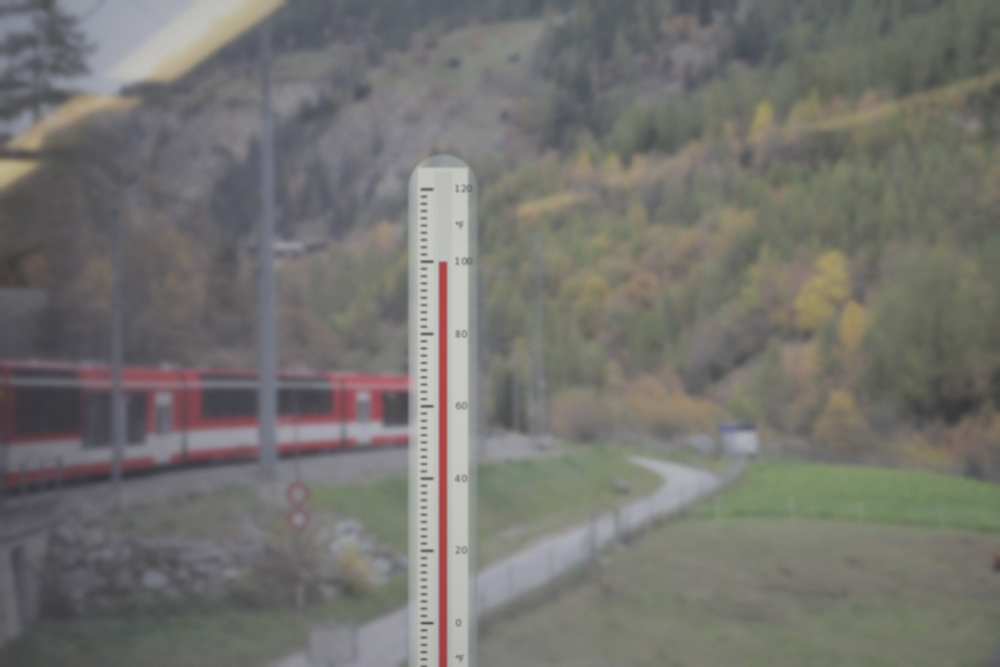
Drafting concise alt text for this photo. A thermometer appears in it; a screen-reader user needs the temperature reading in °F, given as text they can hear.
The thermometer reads 100 °F
